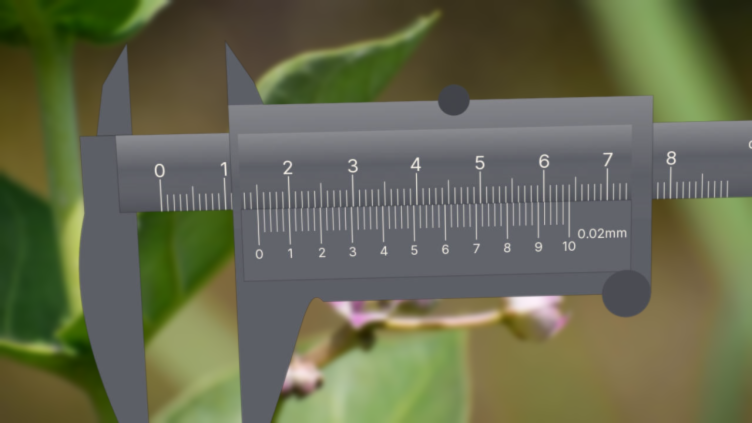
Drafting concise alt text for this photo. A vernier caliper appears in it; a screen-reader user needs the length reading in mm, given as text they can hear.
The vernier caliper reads 15.0 mm
